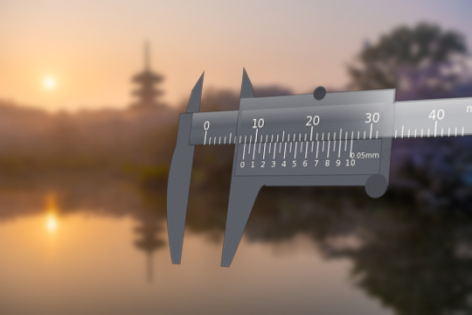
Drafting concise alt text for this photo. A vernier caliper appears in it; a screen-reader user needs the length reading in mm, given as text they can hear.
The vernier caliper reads 8.0 mm
